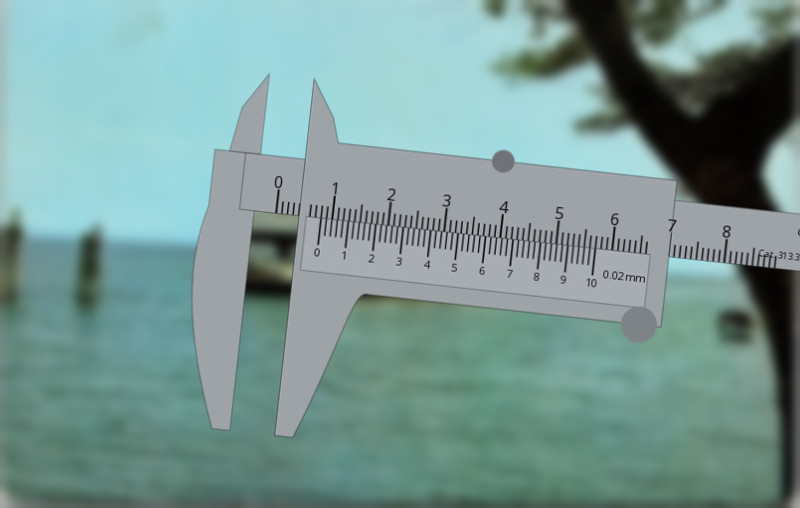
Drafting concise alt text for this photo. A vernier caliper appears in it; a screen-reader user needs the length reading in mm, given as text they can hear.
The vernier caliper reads 8.0 mm
